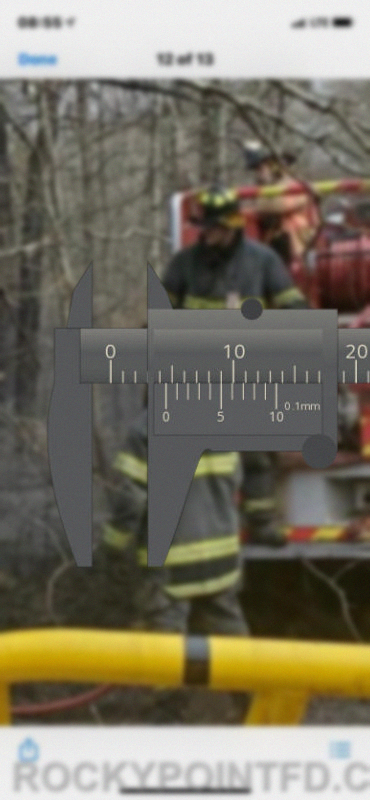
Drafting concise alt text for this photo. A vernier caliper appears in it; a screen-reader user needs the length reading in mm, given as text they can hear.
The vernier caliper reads 4.5 mm
